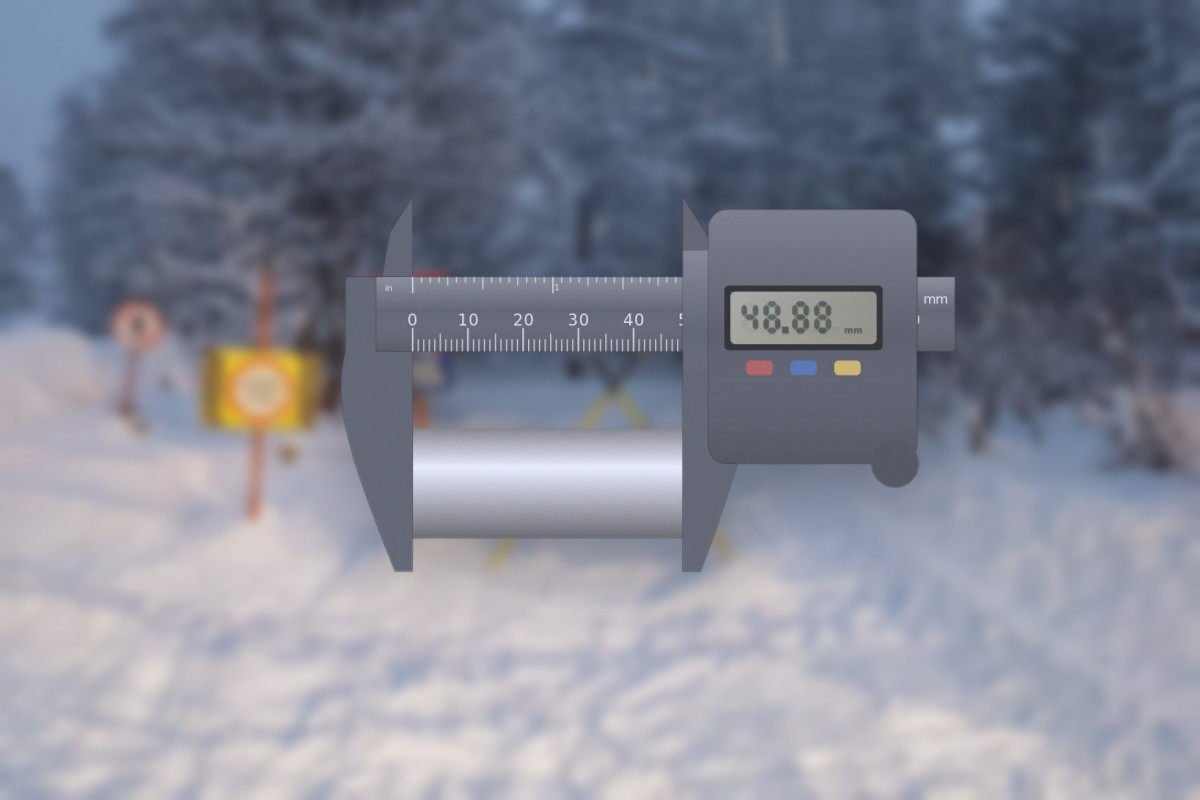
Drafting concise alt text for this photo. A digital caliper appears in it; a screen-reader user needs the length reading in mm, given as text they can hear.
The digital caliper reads 48.88 mm
